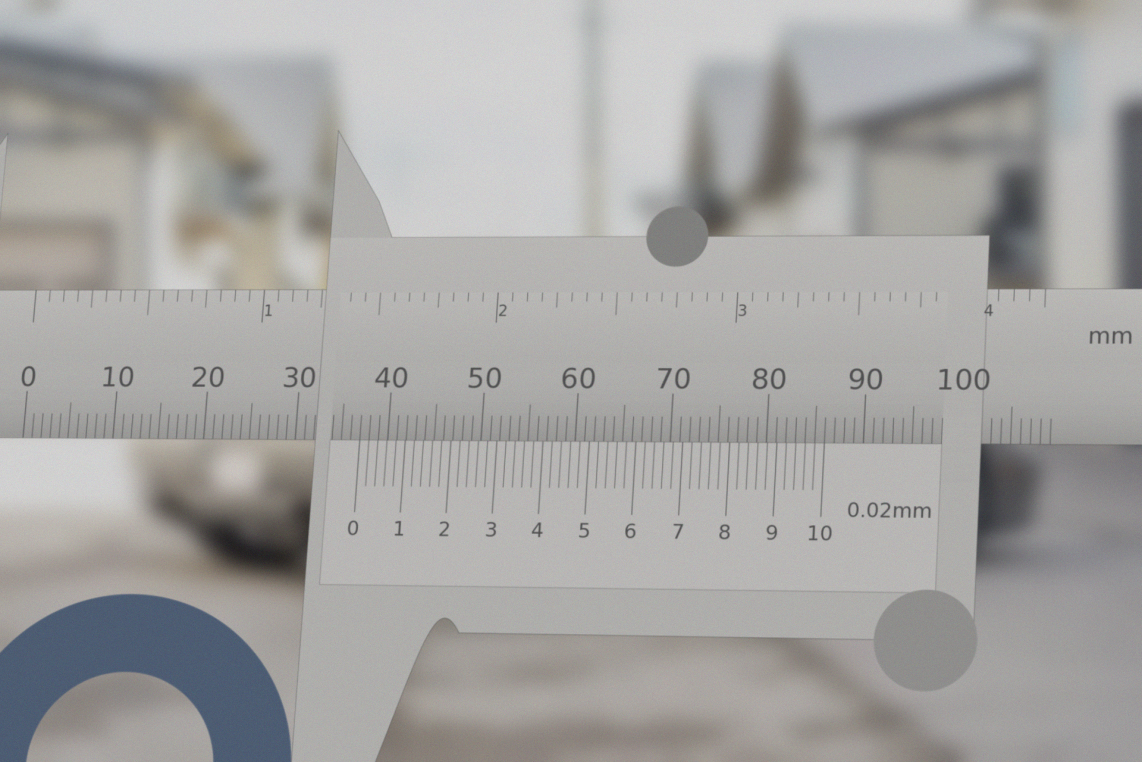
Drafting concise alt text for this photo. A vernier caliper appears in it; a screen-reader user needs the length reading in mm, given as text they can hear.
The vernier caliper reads 37.0 mm
